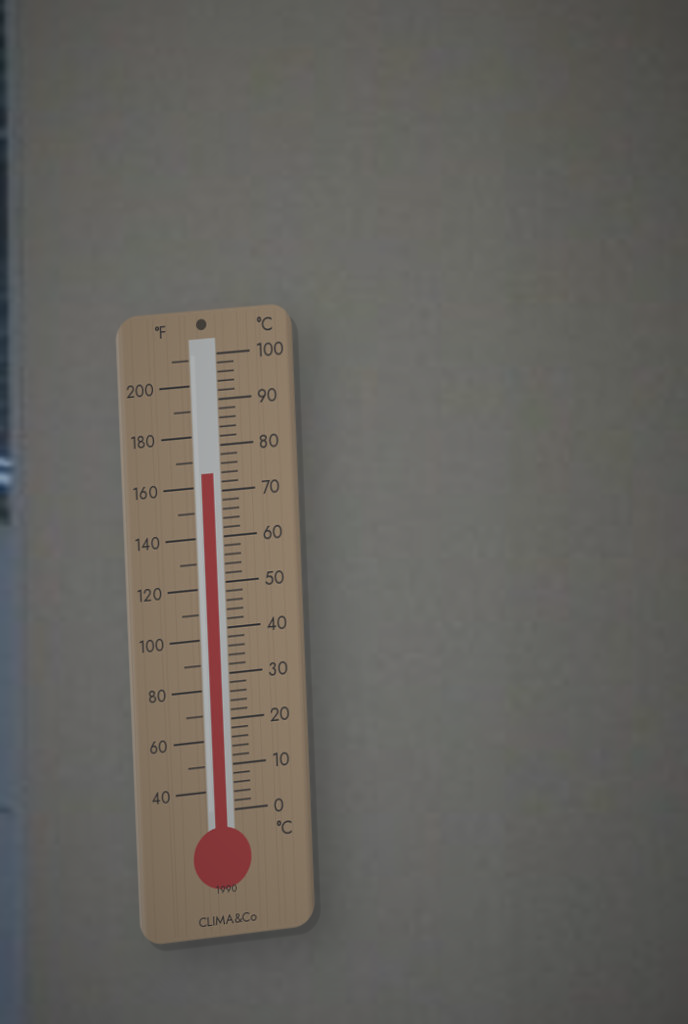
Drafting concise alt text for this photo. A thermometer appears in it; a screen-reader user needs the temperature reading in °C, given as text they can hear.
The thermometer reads 74 °C
